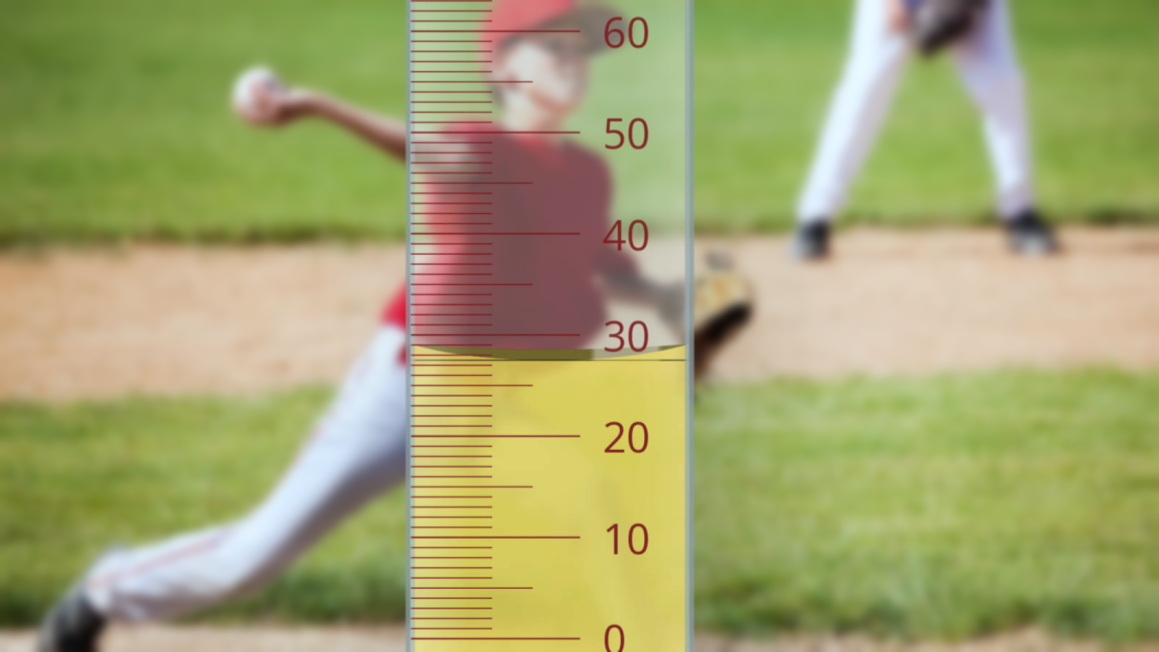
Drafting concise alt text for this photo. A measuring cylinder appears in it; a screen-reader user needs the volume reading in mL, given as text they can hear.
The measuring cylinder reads 27.5 mL
